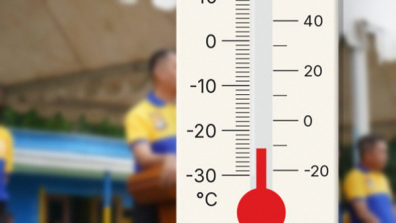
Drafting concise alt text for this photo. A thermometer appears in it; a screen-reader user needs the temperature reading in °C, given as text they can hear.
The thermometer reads -24 °C
